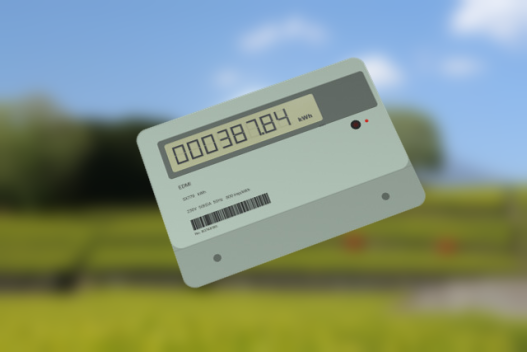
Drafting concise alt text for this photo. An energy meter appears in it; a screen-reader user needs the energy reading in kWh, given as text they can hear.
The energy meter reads 387.84 kWh
